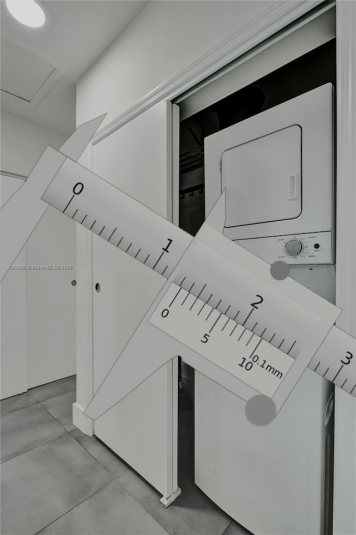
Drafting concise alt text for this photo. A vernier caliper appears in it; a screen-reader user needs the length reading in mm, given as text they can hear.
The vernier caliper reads 13.2 mm
